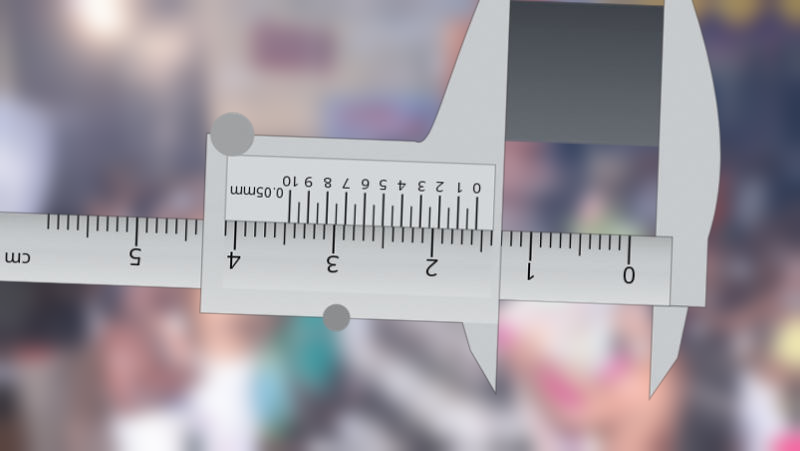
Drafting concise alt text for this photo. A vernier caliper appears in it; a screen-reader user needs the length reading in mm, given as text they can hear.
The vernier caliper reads 15.6 mm
